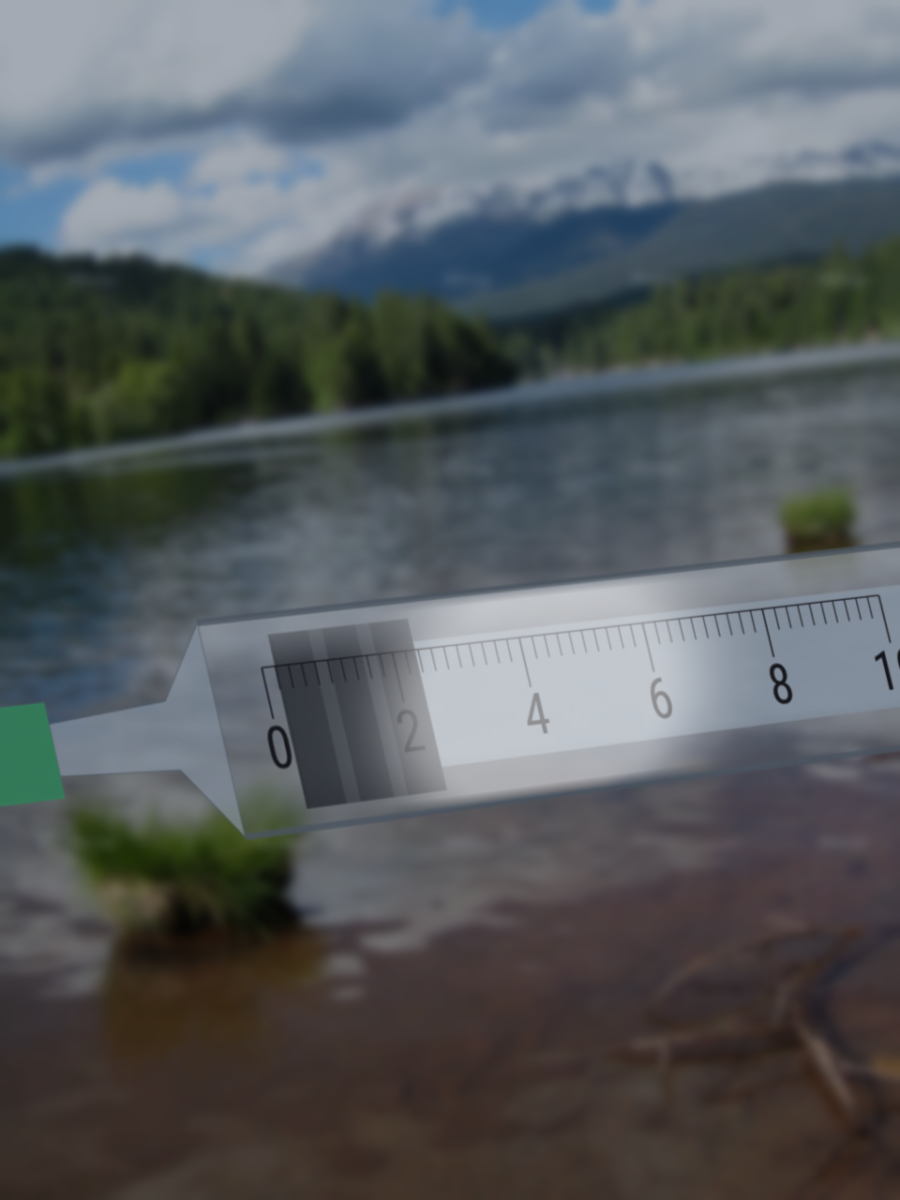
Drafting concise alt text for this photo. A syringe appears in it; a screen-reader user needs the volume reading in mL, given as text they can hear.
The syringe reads 0.2 mL
